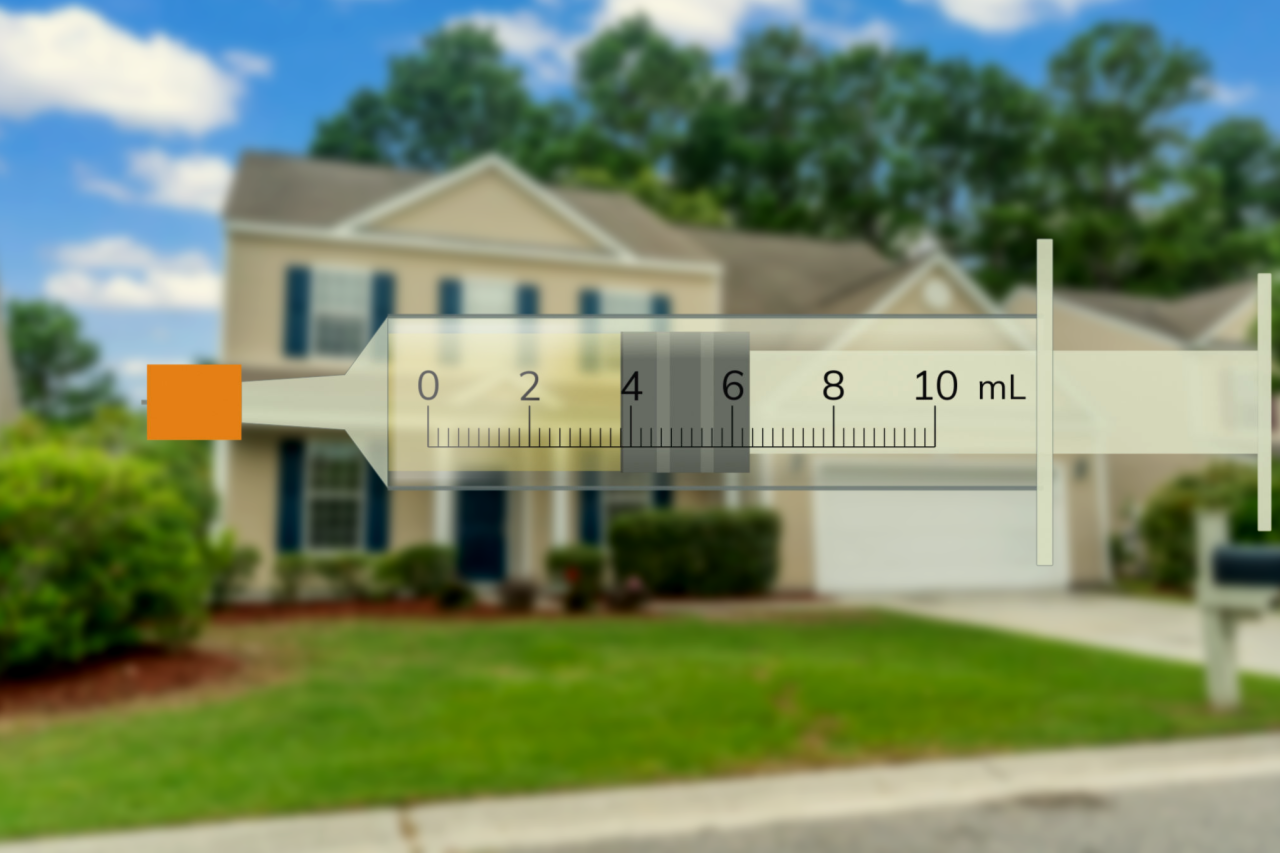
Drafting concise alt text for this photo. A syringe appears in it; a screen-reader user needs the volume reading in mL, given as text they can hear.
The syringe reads 3.8 mL
